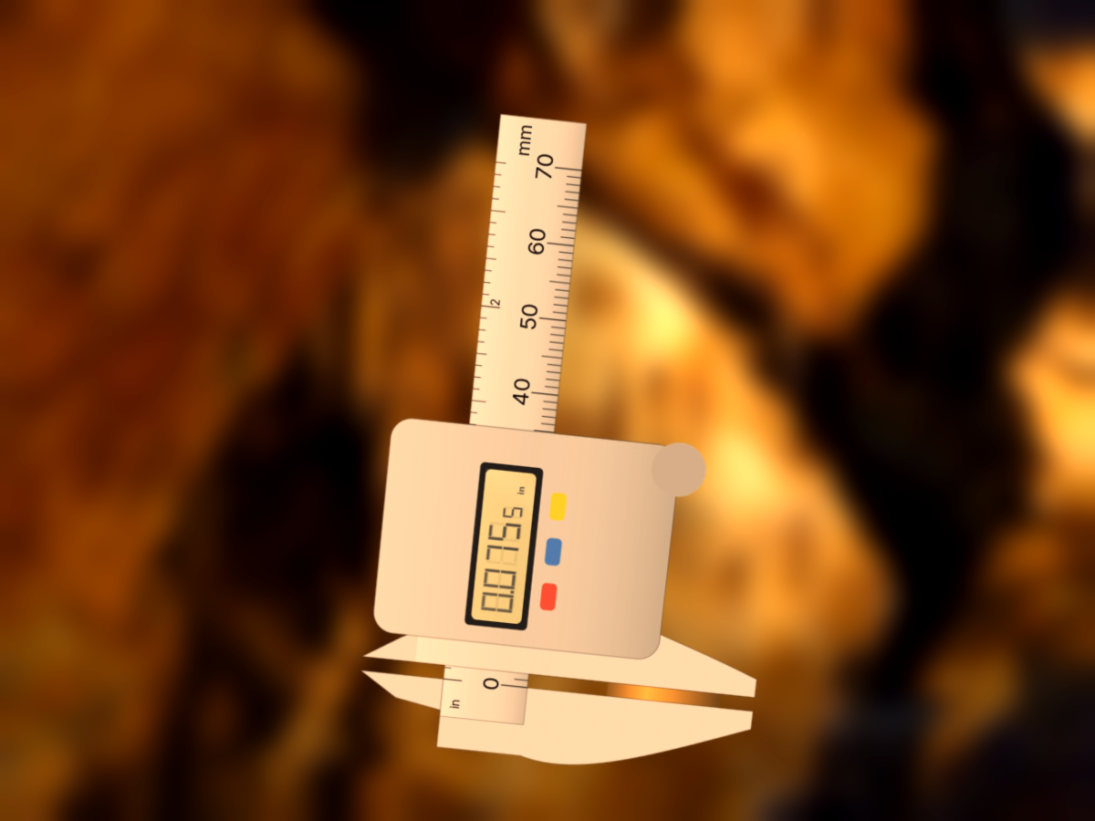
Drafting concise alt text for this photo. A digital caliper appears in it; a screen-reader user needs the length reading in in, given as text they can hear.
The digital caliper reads 0.0755 in
